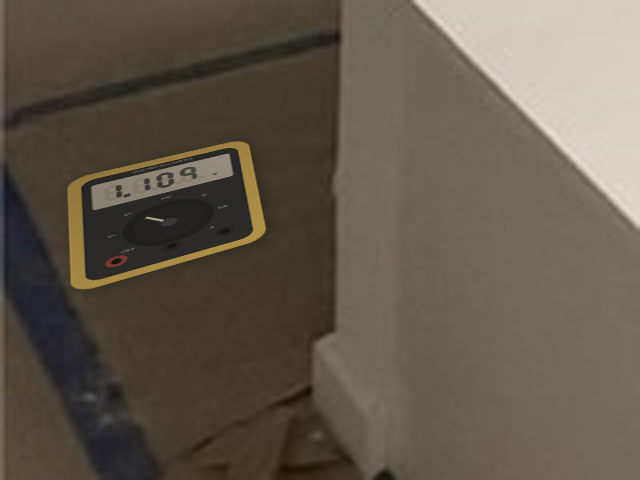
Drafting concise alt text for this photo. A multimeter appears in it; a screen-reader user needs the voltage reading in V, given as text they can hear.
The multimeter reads 1.109 V
